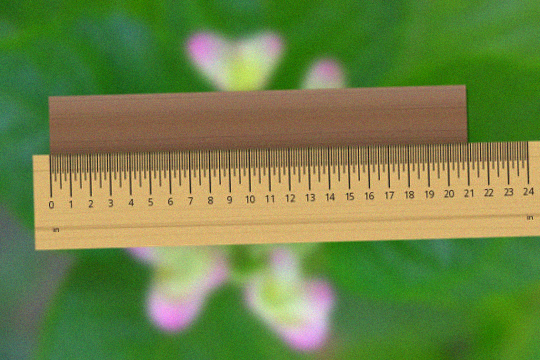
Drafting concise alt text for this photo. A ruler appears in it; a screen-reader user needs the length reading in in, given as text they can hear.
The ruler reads 21 in
